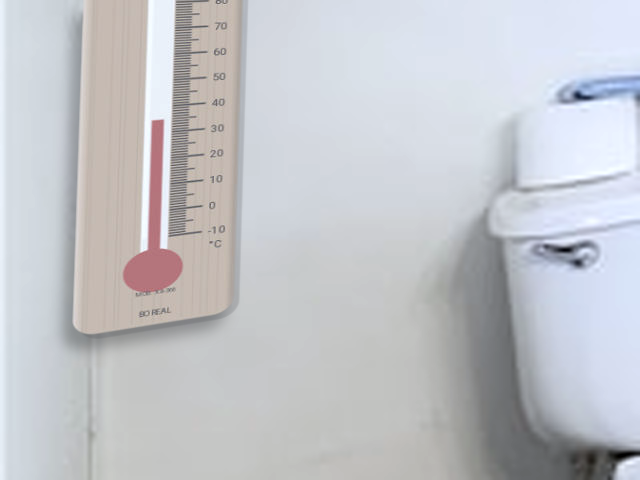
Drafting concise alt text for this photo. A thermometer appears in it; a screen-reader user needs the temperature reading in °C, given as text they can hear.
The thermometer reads 35 °C
